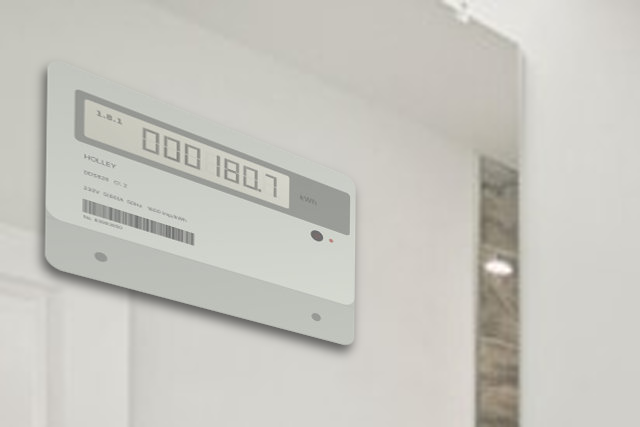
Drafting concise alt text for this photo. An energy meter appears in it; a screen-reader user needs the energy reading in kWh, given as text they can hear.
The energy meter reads 180.7 kWh
